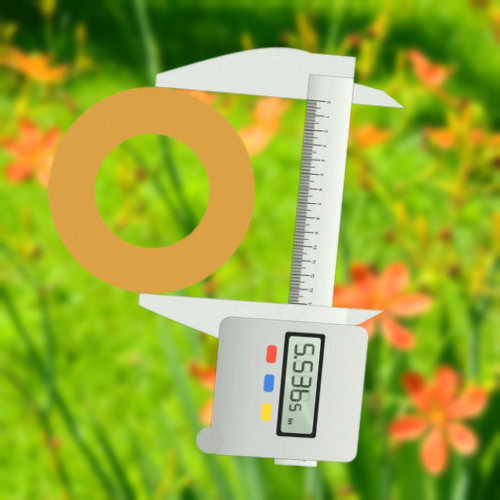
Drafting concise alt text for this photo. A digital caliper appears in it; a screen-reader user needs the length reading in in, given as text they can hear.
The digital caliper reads 5.5365 in
